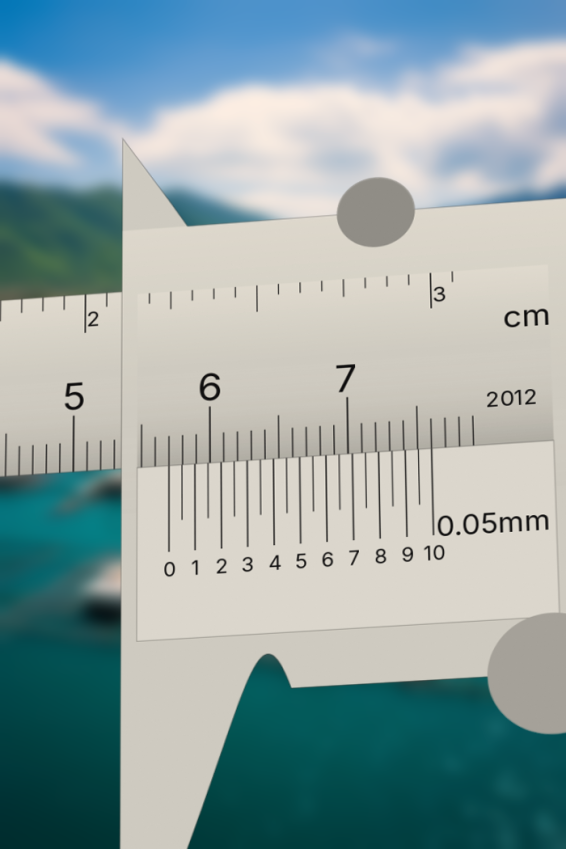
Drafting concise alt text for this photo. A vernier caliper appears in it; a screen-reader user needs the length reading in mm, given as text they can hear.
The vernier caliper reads 57.0 mm
